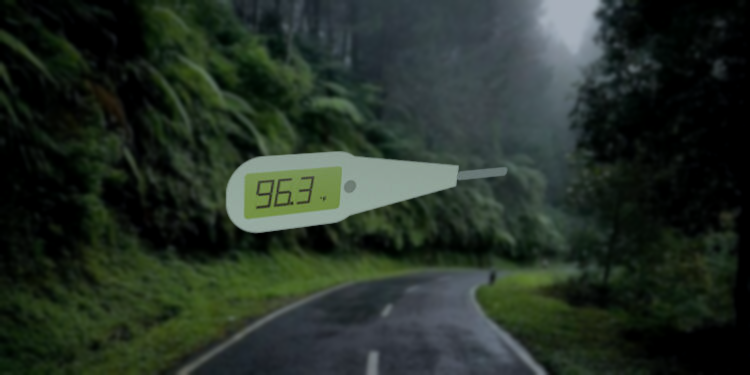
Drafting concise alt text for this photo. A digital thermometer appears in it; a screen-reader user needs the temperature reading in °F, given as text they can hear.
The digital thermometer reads 96.3 °F
